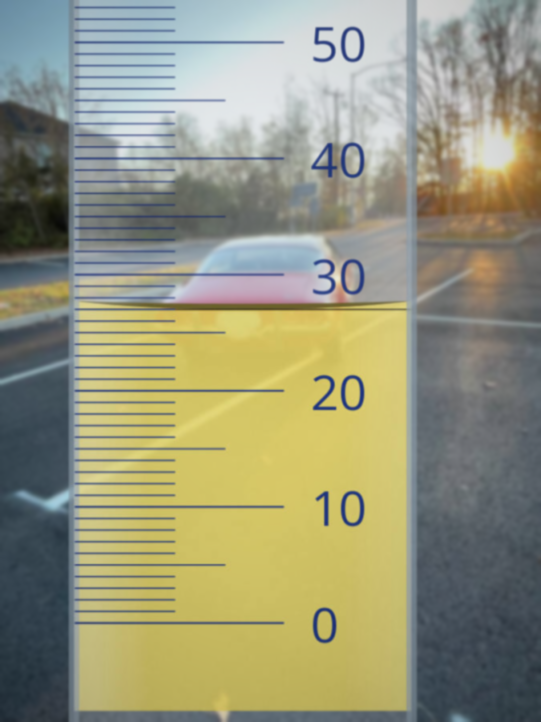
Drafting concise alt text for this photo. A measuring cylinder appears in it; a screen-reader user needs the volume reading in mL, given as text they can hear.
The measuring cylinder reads 27 mL
